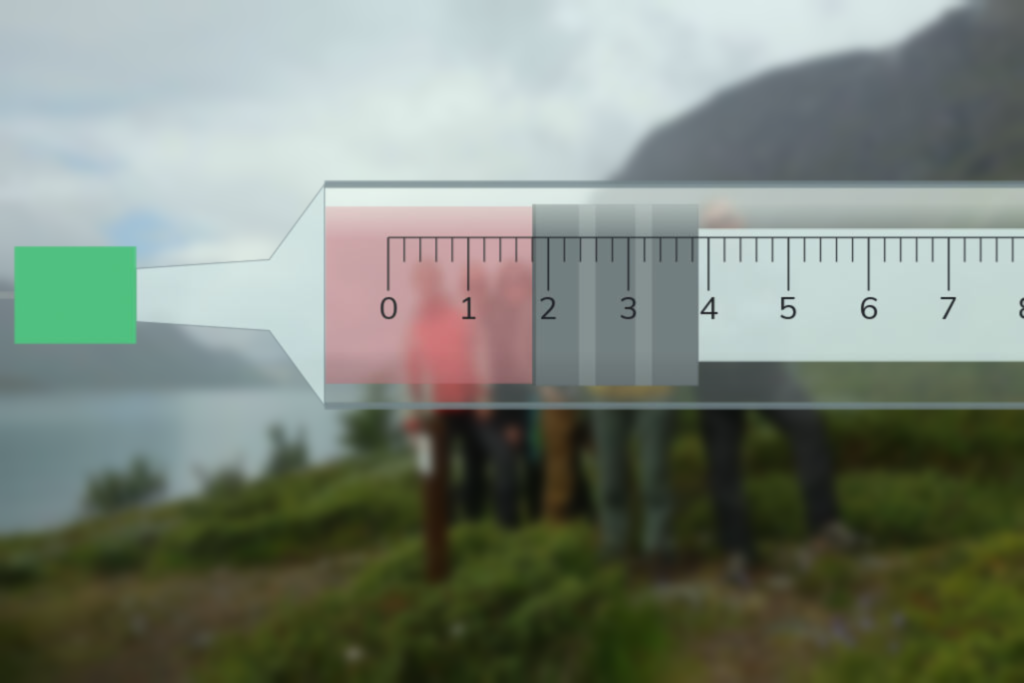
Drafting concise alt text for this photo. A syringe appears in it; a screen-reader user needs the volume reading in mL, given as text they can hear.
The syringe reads 1.8 mL
